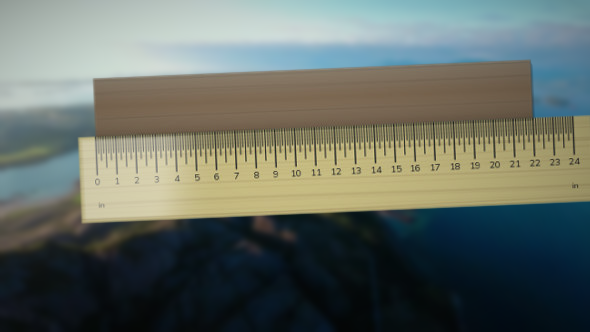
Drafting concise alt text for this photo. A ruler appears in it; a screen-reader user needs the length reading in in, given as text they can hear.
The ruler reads 22 in
